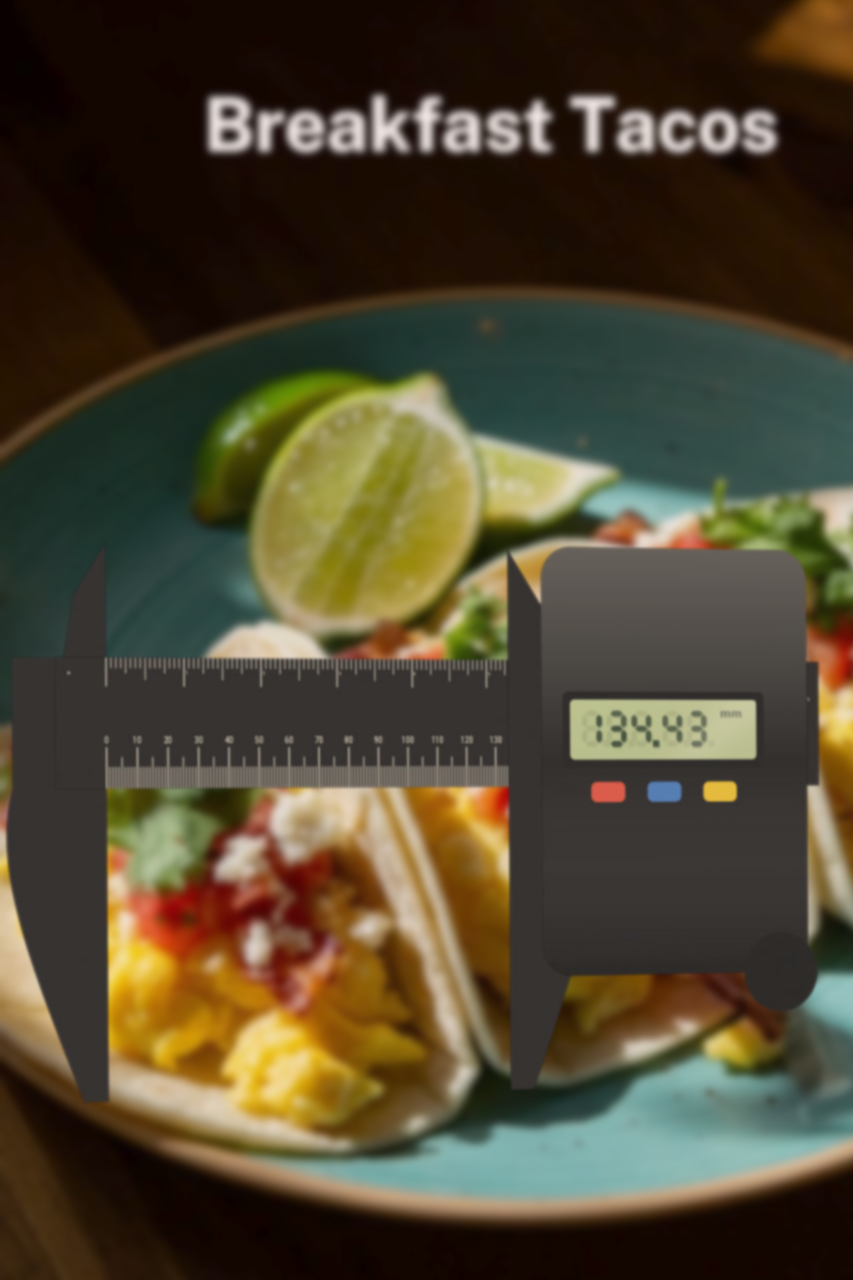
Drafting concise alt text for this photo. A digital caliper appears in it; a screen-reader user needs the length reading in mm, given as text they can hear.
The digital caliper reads 134.43 mm
